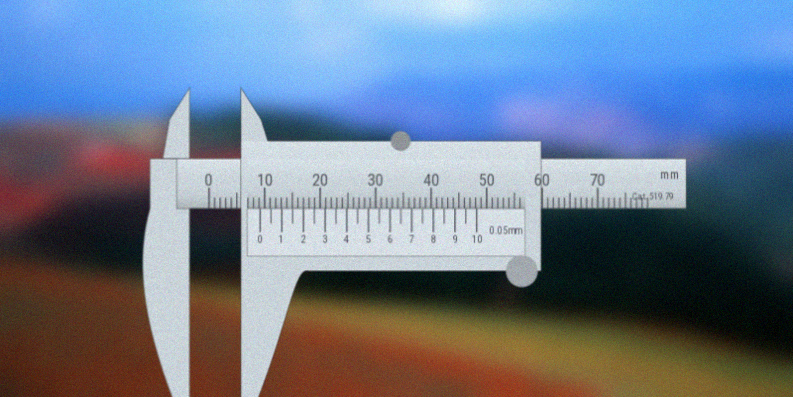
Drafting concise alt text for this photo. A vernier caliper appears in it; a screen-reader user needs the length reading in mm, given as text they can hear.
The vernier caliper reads 9.2 mm
